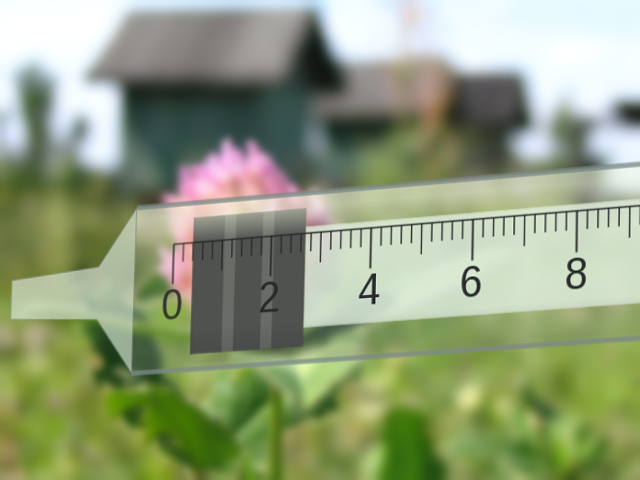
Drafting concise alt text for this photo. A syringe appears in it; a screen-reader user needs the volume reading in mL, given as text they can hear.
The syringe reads 0.4 mL
